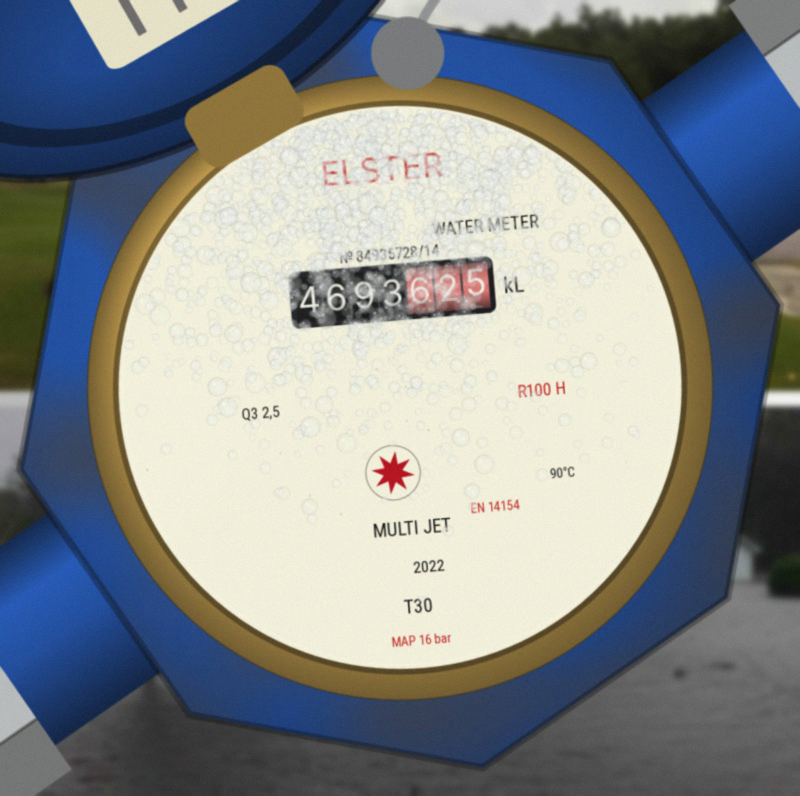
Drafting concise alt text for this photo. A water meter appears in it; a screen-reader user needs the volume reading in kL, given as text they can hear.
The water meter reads 4693.625 kL
